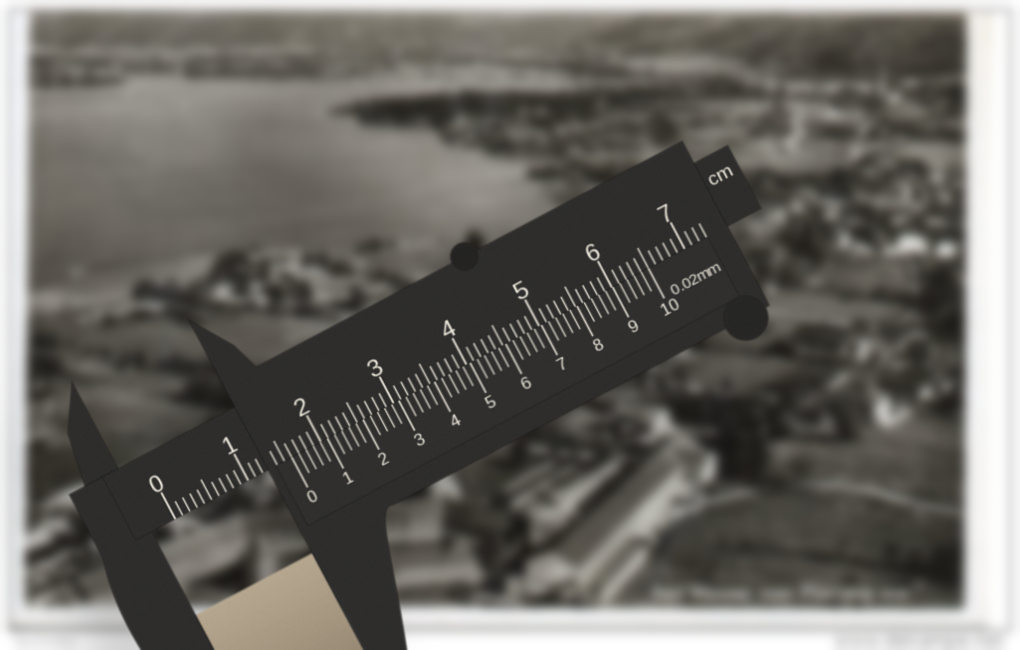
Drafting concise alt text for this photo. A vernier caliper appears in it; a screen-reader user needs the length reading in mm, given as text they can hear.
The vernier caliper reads 16.0 mm
